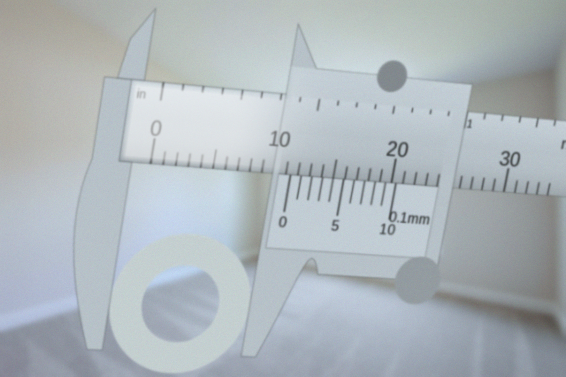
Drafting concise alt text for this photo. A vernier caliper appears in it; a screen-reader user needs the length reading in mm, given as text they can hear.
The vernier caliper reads 11.4 mm
